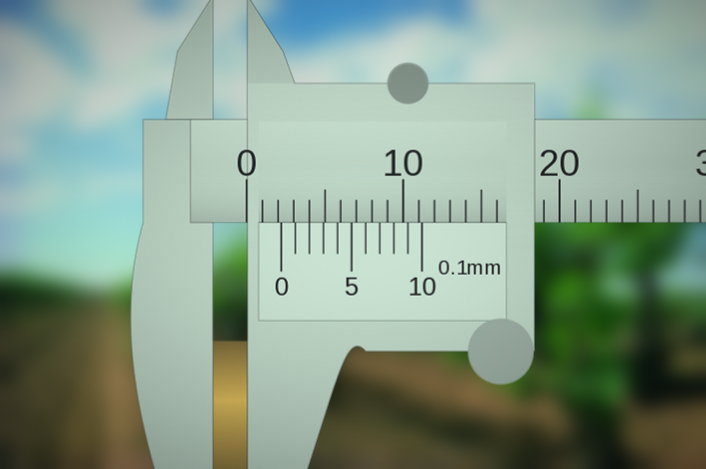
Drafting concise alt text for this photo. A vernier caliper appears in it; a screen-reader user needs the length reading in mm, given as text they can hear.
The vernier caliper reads 2.2 mm
